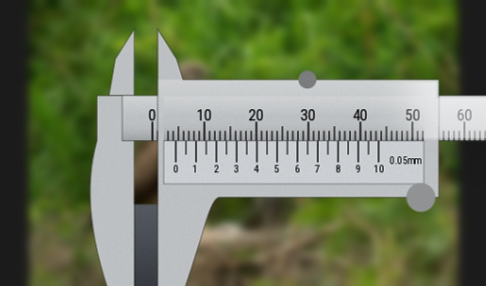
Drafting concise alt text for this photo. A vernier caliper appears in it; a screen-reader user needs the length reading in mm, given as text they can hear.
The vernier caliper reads 4.5 mm
